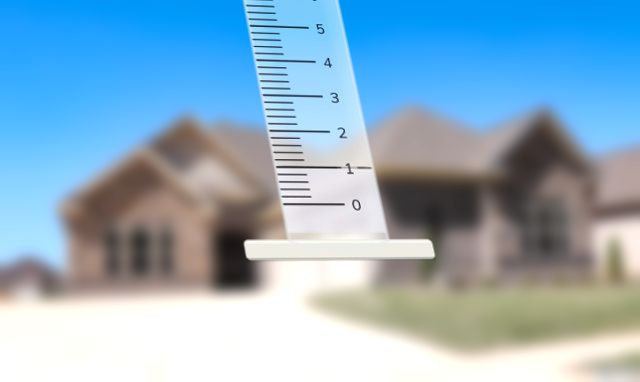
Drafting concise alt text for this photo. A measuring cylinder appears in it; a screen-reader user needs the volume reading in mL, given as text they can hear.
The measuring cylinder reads 1 mL
